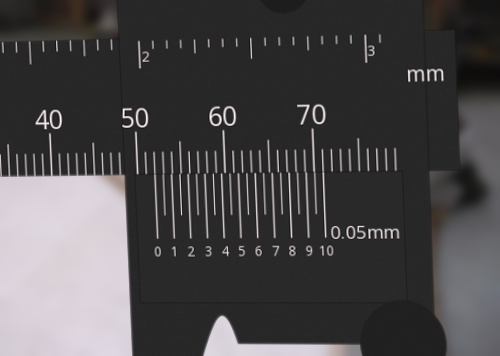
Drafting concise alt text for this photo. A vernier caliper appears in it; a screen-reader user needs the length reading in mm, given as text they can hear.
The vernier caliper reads 52.0 mm
